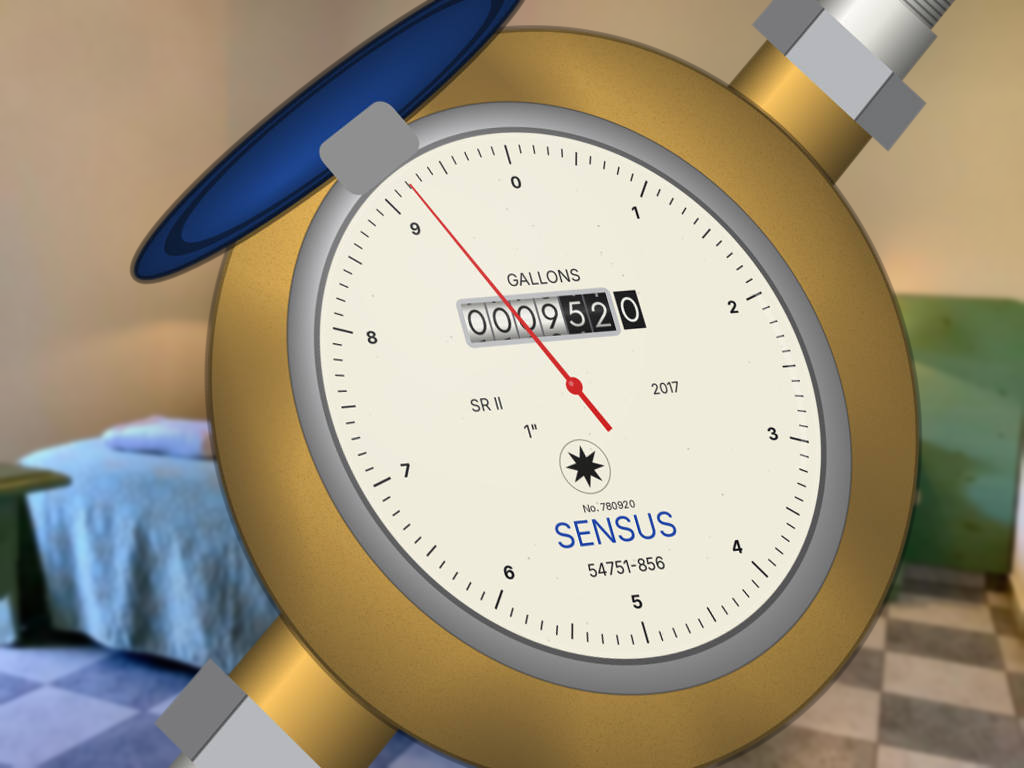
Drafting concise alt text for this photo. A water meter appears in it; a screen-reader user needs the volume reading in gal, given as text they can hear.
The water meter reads 9519.2 gal
